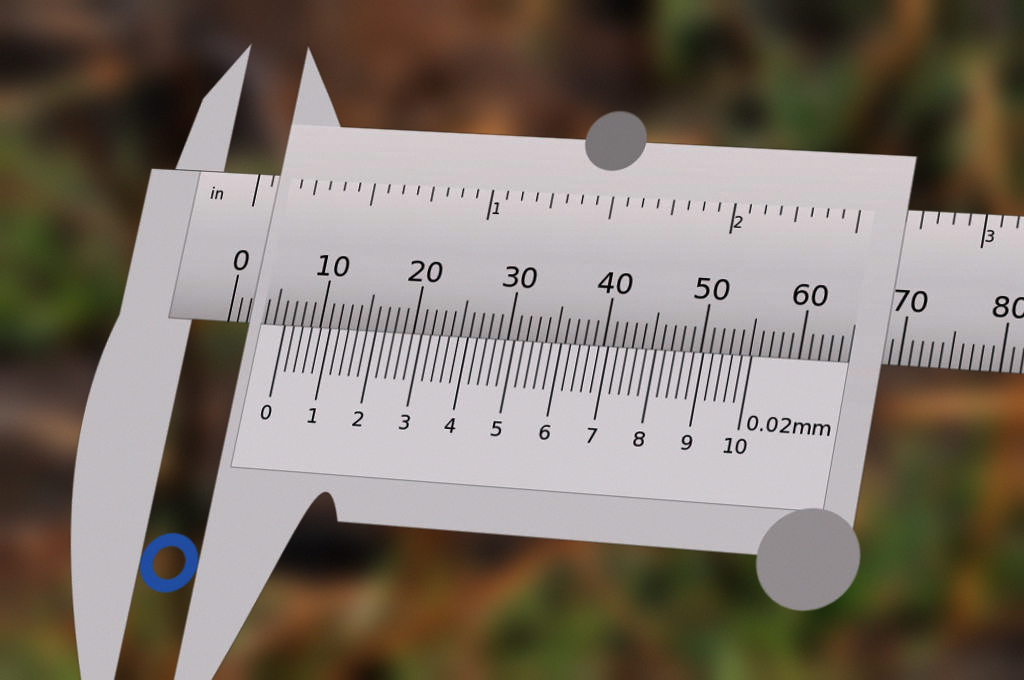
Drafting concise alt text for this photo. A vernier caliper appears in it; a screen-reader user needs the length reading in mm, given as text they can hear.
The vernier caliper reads 6.2 mm
